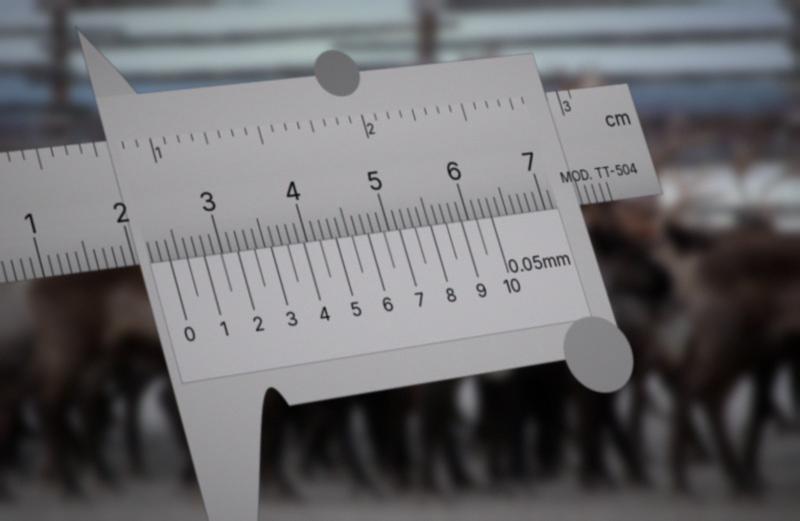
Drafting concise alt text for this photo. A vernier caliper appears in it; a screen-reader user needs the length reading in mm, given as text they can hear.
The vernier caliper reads 24.0 mm
